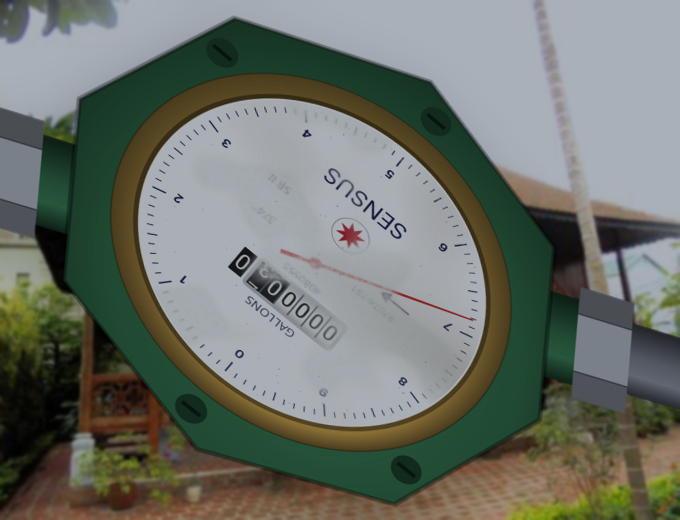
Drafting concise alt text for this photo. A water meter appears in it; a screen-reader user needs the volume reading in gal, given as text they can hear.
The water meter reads 26.8 gal
